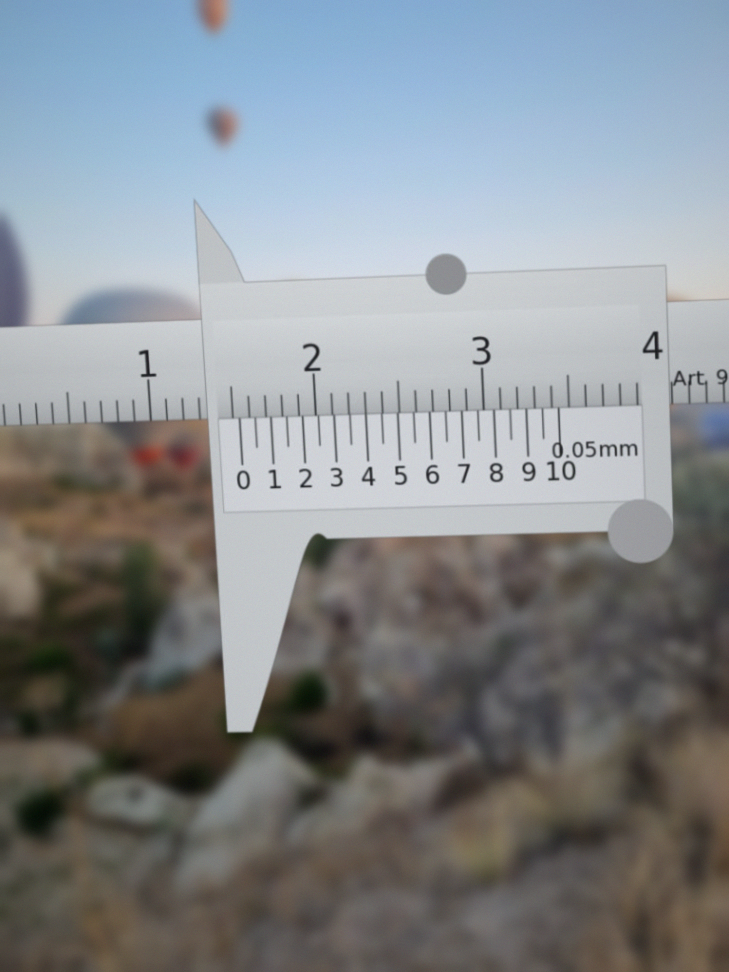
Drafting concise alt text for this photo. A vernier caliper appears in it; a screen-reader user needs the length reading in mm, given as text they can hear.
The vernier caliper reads 15.4 mm
